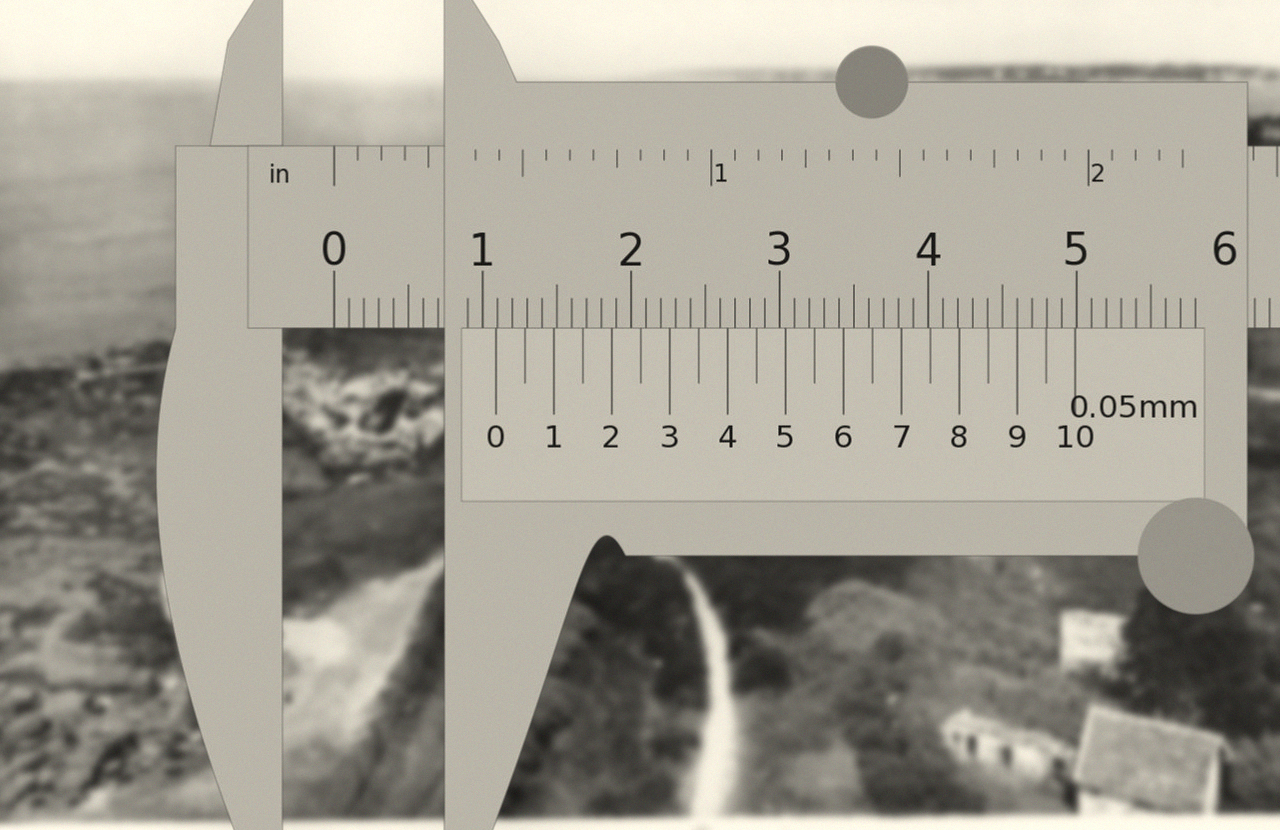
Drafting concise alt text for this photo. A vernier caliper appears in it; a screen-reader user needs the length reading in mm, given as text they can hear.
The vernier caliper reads 10.9 mm
